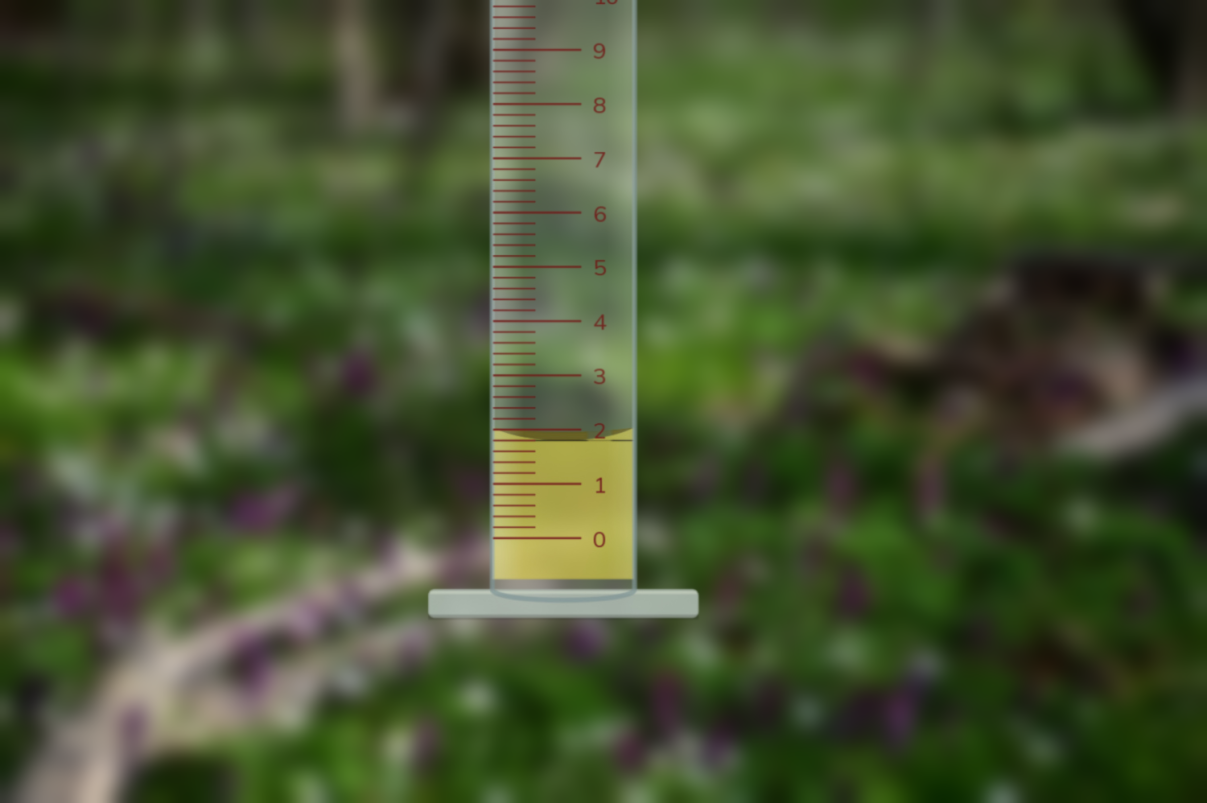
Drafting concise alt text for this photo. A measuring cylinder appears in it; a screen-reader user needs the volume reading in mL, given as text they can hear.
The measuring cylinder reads 1.8 mL
